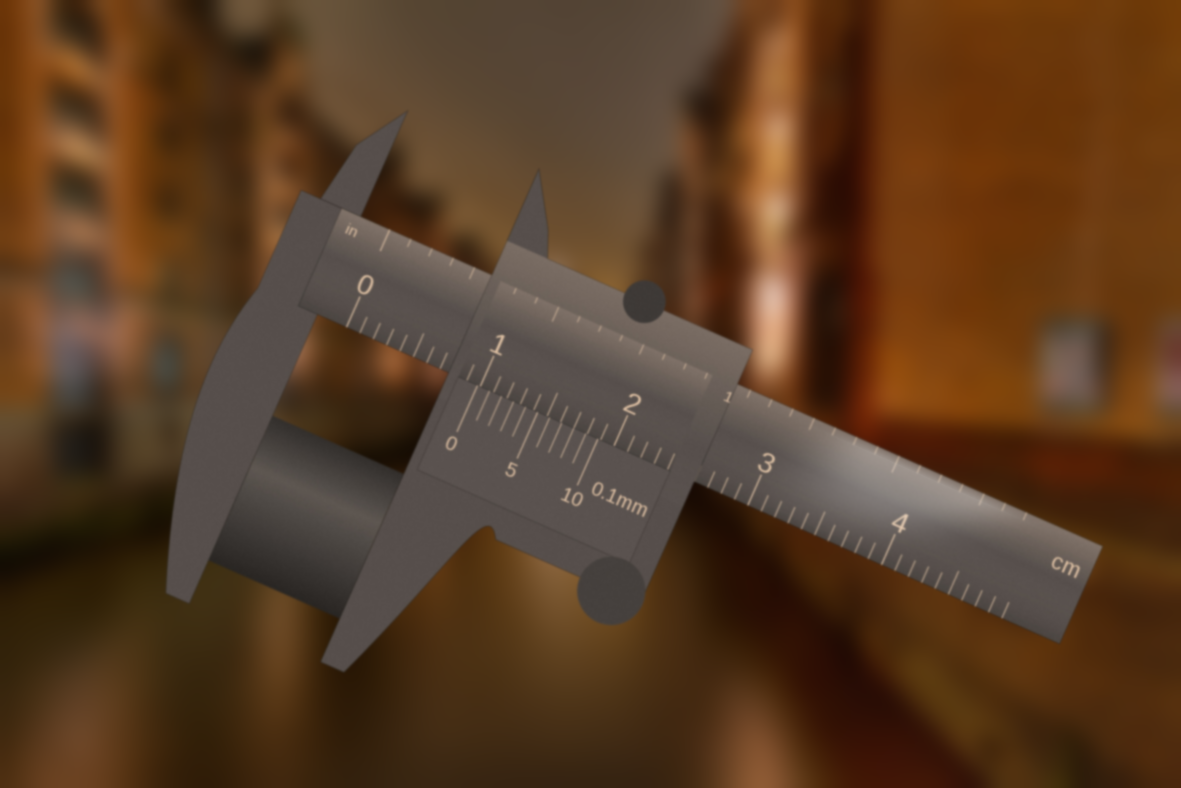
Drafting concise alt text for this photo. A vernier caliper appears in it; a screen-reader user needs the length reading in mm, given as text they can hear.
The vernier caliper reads 9.8 mm
